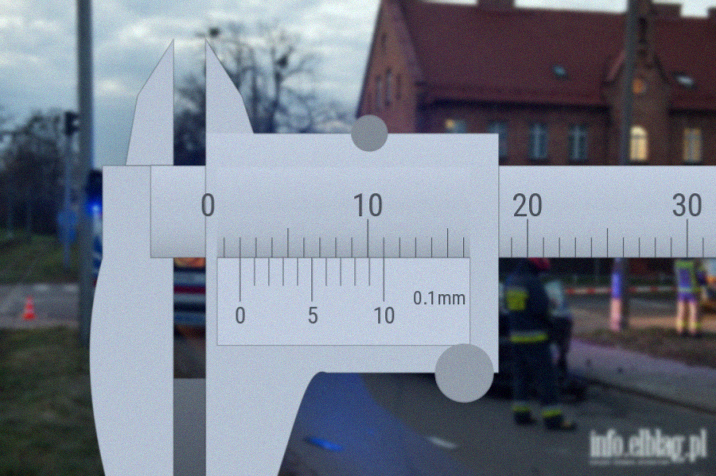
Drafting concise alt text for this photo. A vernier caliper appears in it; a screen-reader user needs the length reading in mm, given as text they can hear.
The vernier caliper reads 2.0 mm
